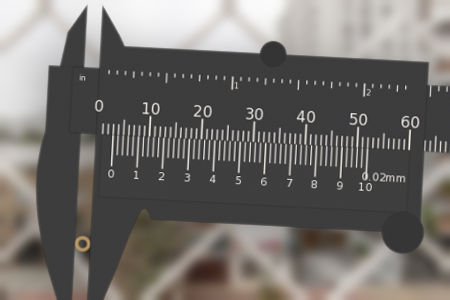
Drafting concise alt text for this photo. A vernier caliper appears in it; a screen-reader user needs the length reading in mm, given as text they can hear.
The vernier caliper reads 3.0 mm
